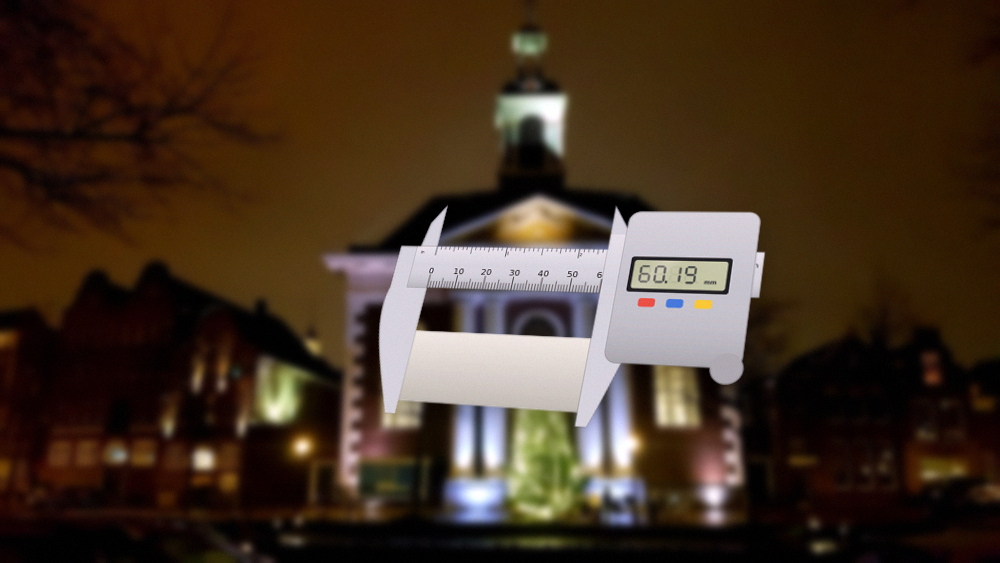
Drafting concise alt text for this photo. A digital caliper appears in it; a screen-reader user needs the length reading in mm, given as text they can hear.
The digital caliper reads 60.19 mm
